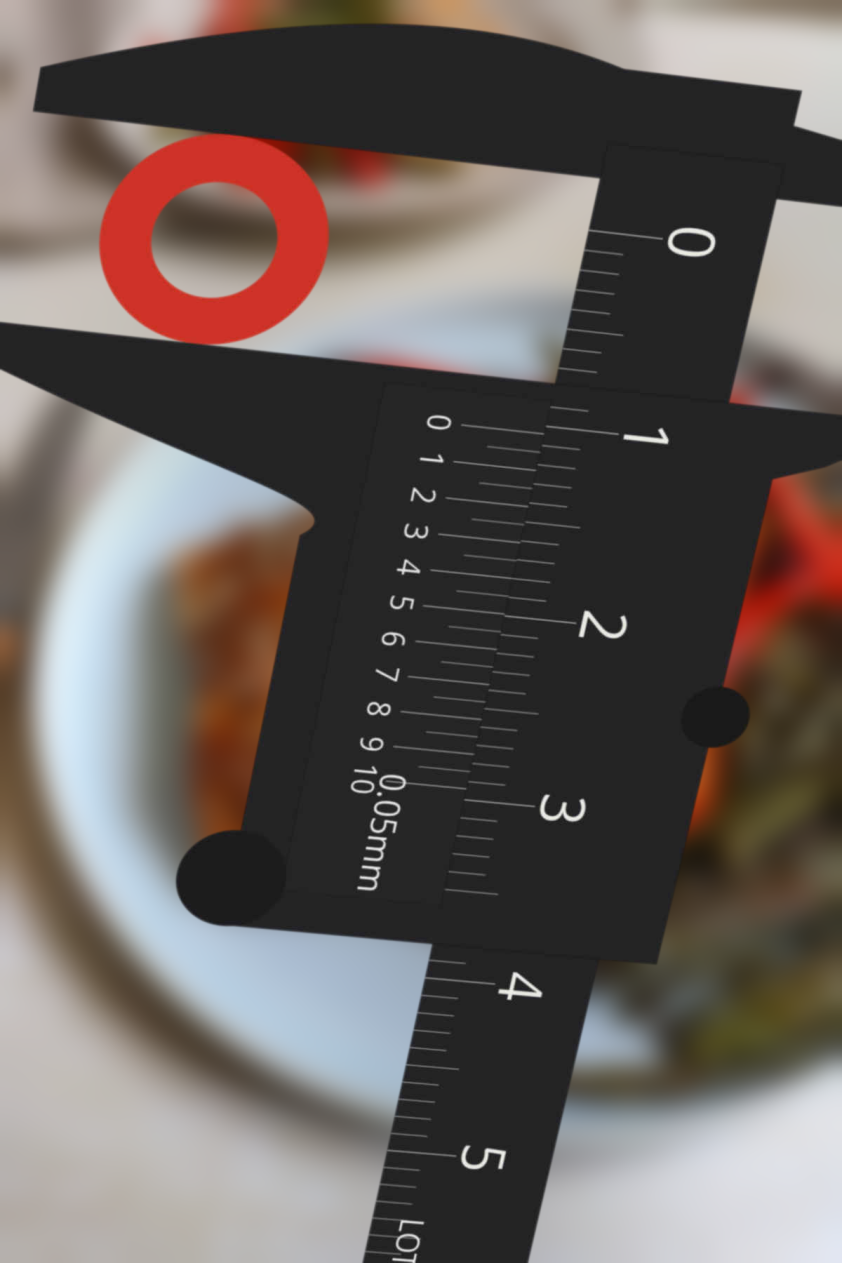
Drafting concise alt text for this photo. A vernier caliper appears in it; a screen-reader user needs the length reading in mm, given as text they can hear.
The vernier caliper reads 10.4 mm
